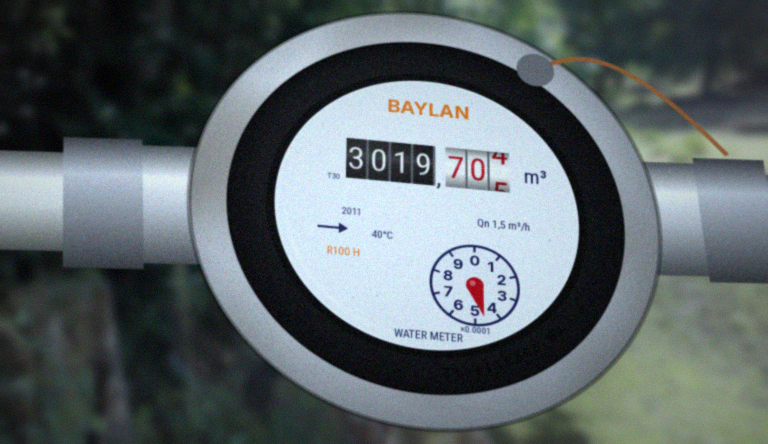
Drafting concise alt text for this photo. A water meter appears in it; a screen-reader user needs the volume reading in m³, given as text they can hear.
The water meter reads 3019.7044 m³
